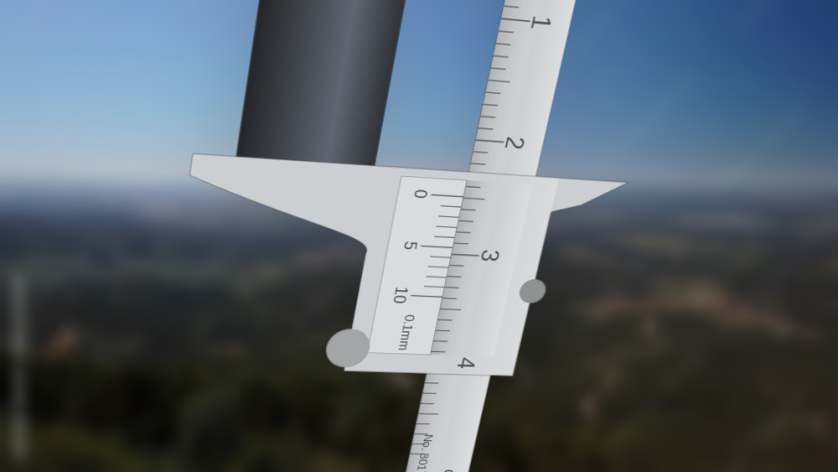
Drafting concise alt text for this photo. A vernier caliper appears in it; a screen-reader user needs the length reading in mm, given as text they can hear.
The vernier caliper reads 24.9 mm
